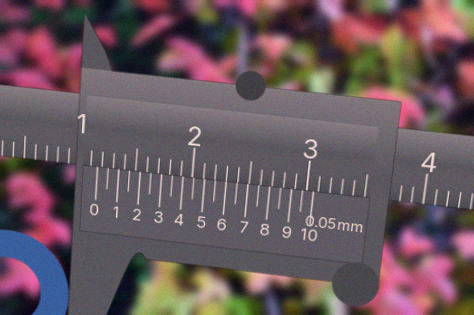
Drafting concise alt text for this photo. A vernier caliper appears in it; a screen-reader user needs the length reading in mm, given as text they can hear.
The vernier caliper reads 11.6 mm
